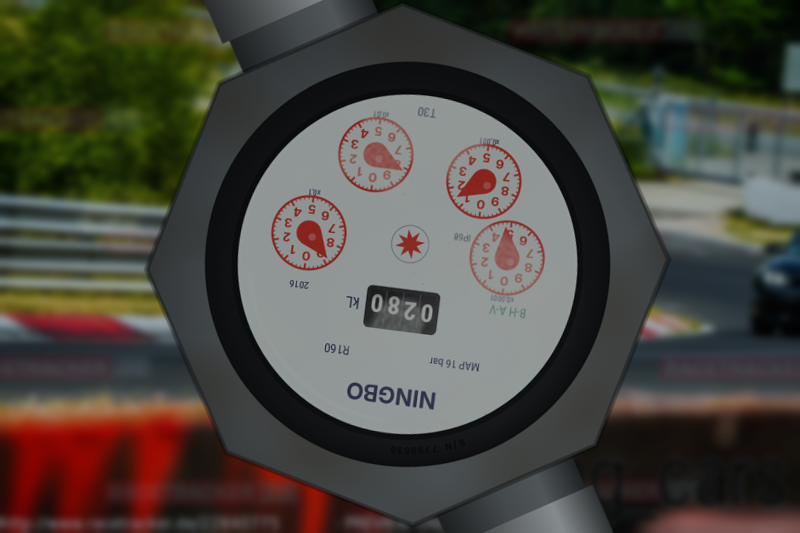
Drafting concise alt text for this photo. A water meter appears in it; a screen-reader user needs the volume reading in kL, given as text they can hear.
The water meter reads 279.8814 kL
